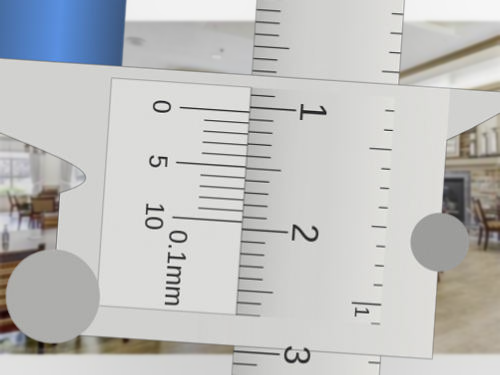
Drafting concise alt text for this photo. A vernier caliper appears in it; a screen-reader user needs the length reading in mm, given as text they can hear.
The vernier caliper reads 10.4 mm
